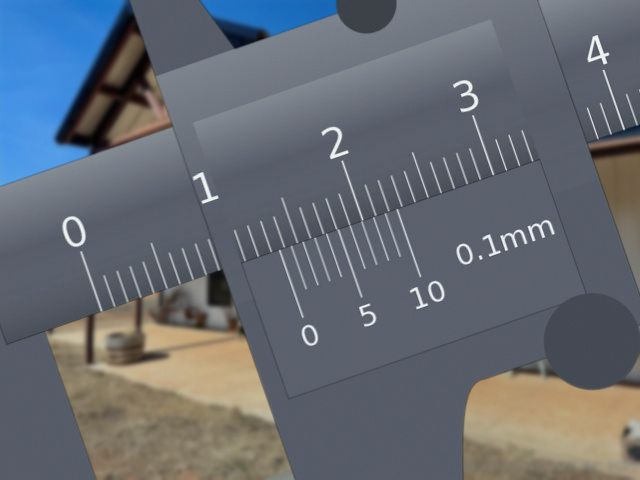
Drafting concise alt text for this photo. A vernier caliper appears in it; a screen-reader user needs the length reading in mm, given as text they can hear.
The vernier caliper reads 13.6 mm
